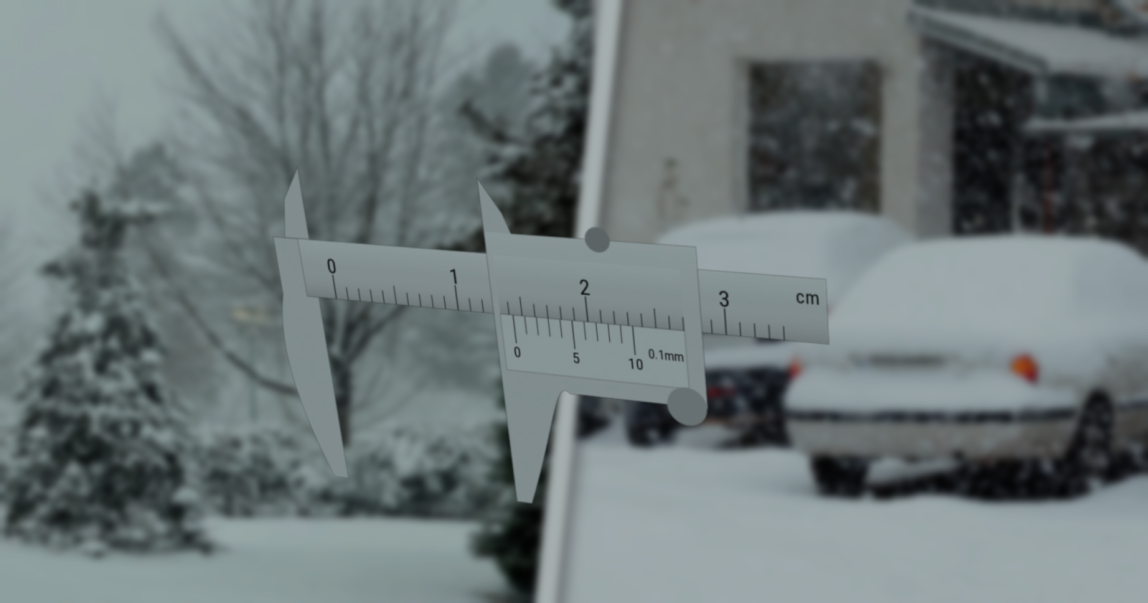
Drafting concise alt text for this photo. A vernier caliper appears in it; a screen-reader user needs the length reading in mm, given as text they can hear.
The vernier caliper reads 14.3 mm
